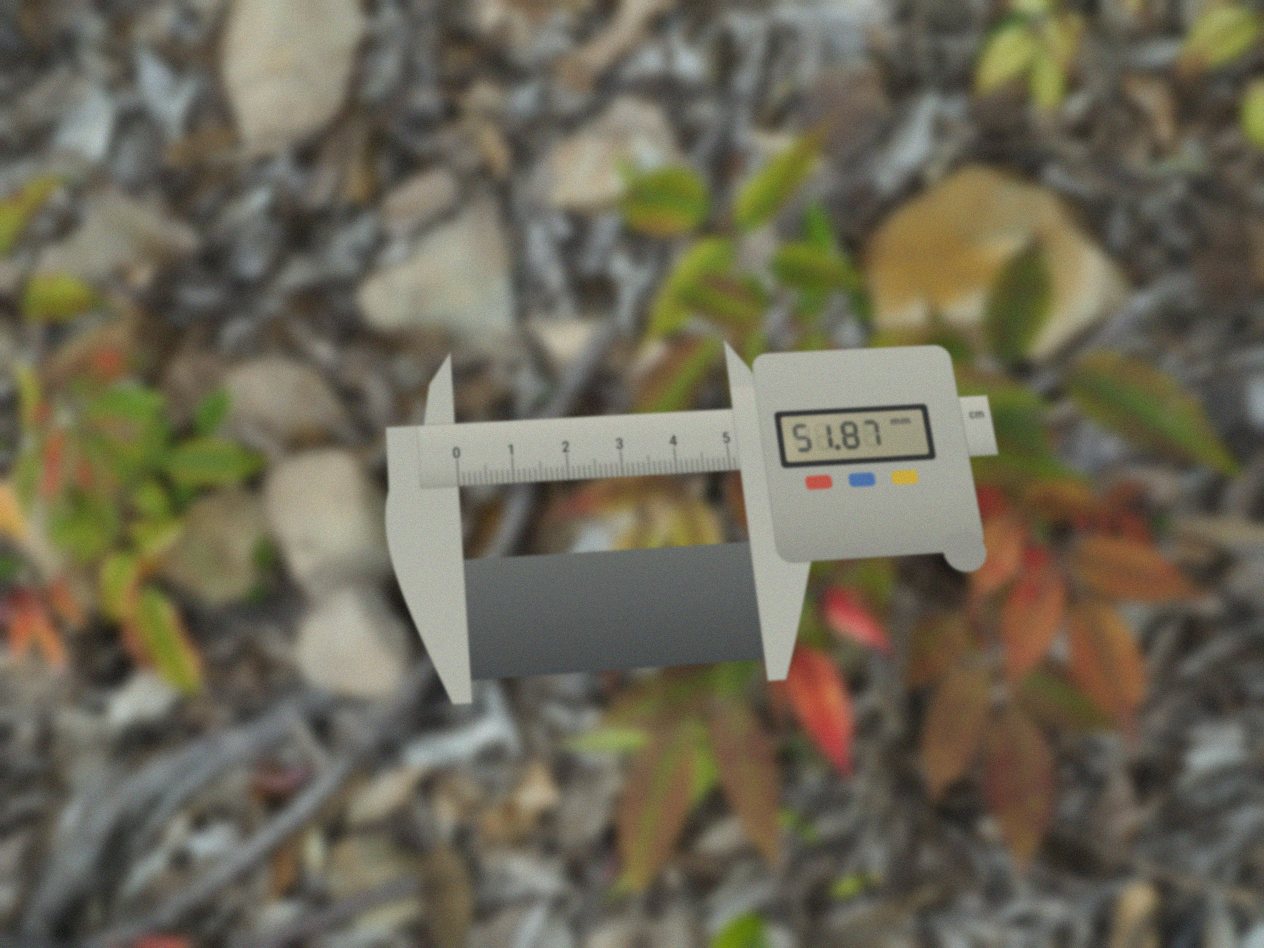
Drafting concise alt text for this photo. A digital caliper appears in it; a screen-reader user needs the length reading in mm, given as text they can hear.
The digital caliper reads 51.87 mm
